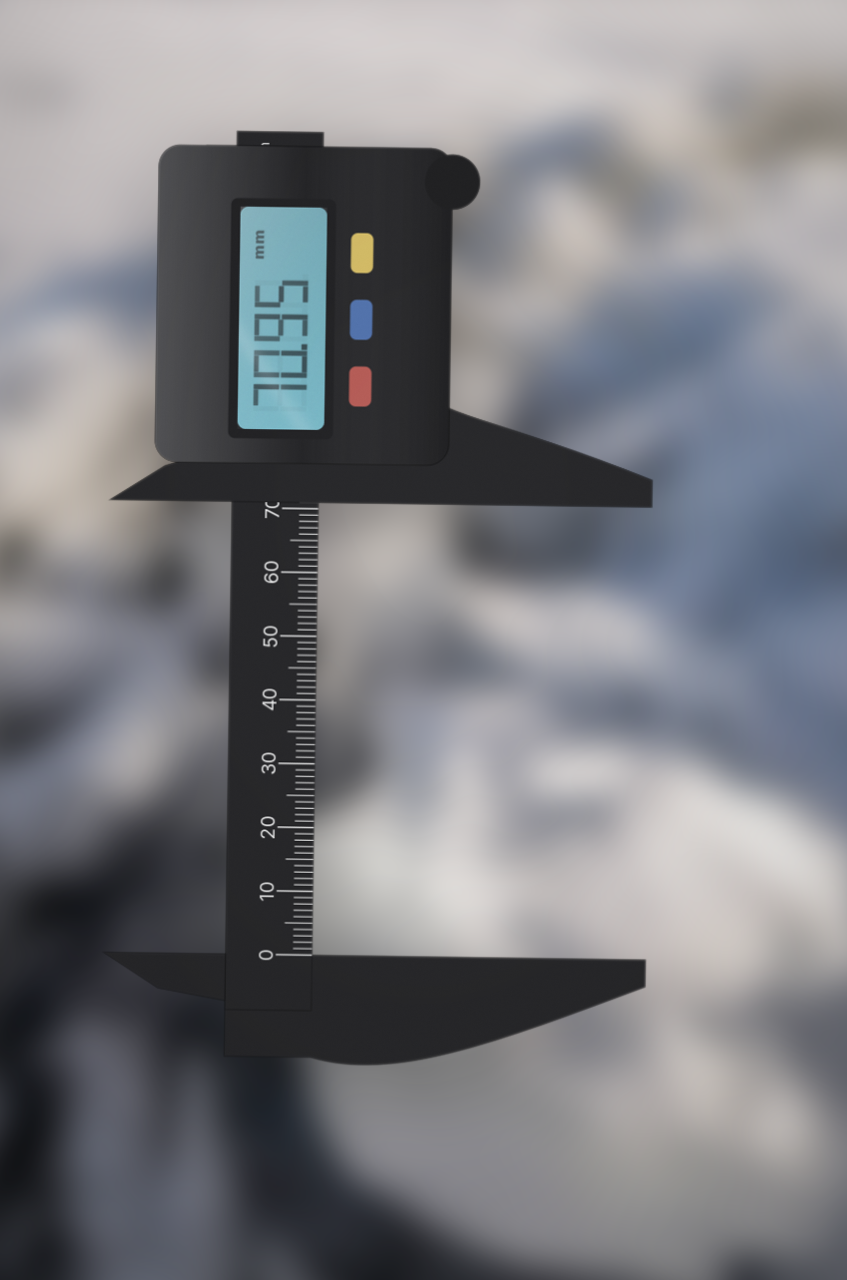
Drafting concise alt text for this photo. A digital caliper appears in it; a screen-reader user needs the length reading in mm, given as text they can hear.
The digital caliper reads 70.95 mm
